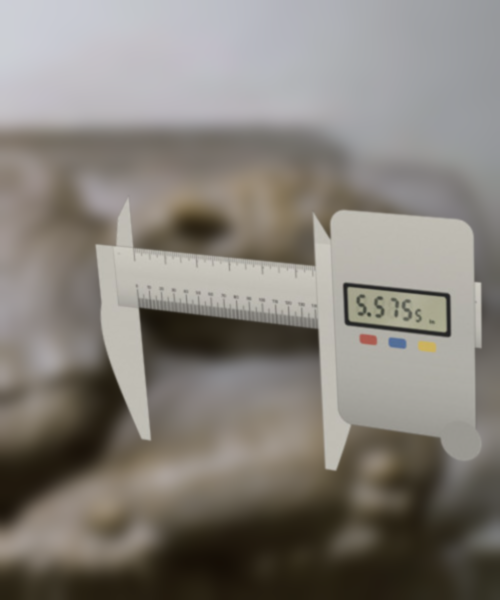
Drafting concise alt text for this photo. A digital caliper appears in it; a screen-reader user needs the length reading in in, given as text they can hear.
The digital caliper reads 5.5755 in
